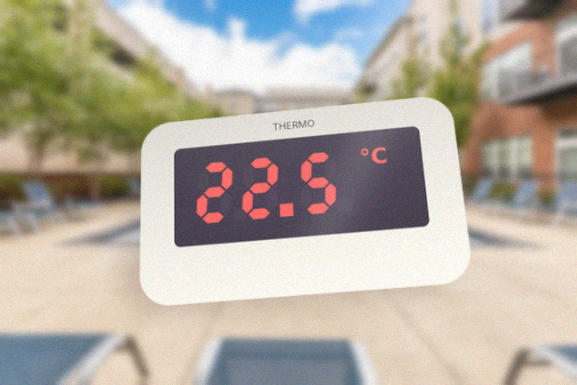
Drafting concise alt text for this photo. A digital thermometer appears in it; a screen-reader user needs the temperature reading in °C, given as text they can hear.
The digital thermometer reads 22.5 °C
